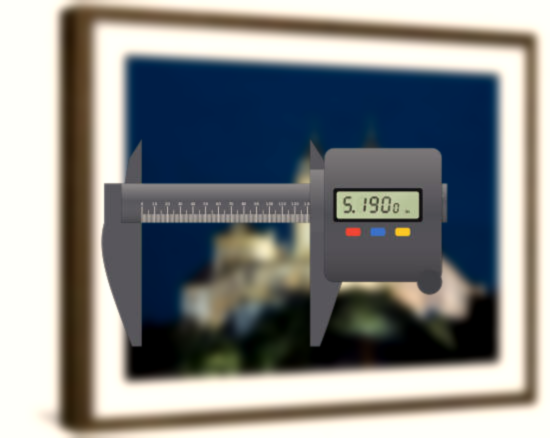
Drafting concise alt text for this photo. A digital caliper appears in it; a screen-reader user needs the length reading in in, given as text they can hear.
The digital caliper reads 5.1900 in
